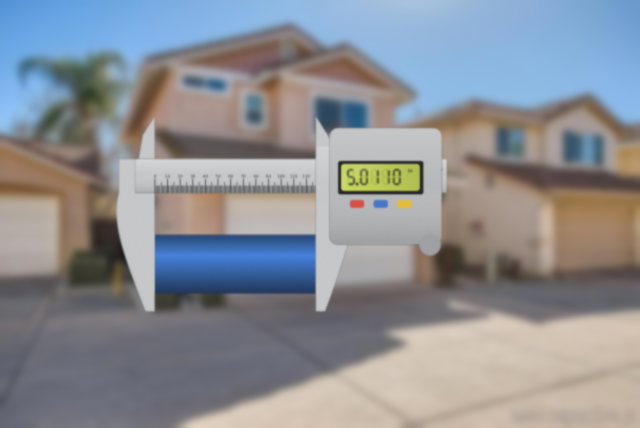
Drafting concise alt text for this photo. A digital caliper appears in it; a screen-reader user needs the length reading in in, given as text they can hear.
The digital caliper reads 5.0110 in
